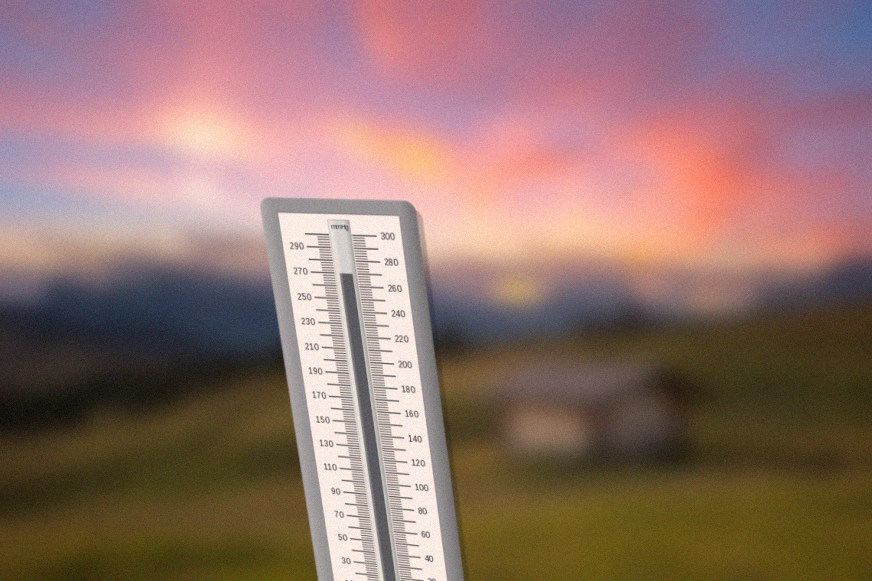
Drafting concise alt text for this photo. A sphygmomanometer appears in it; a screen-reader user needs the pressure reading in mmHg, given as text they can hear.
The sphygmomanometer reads 270 mmHg
